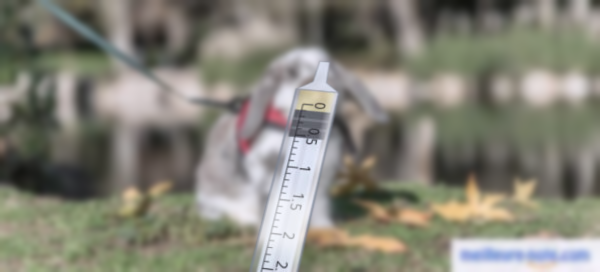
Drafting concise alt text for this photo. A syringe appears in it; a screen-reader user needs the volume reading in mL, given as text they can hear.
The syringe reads 0.1 mL
